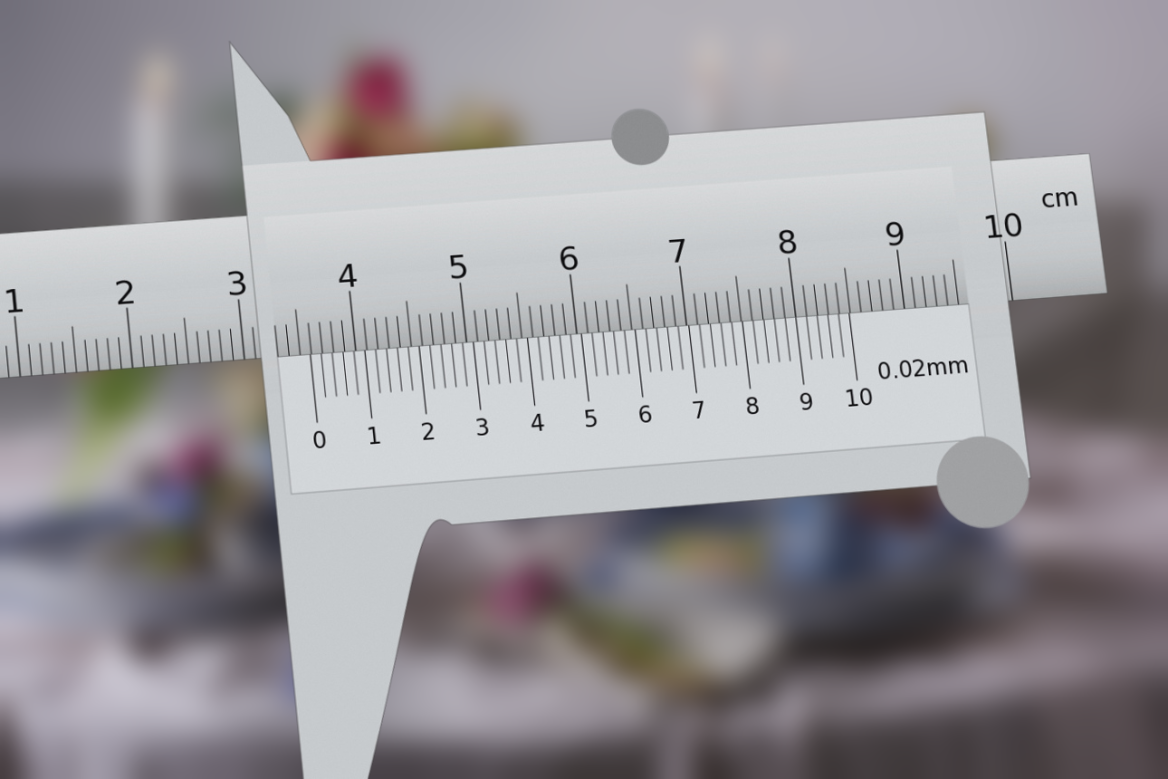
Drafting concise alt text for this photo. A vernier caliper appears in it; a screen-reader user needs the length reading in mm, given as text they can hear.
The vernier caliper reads 35.9 mm
